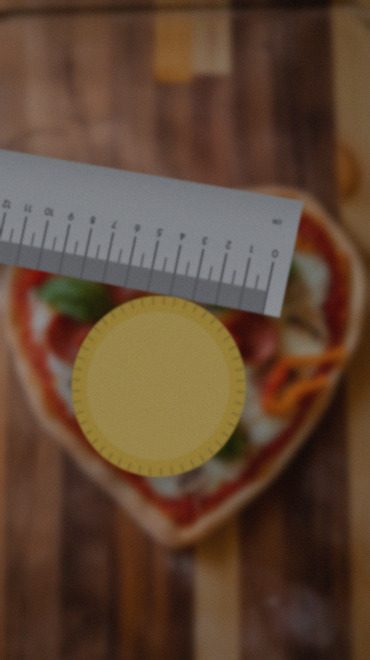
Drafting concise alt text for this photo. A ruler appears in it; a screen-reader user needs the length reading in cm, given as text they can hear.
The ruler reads 7.5 cm
